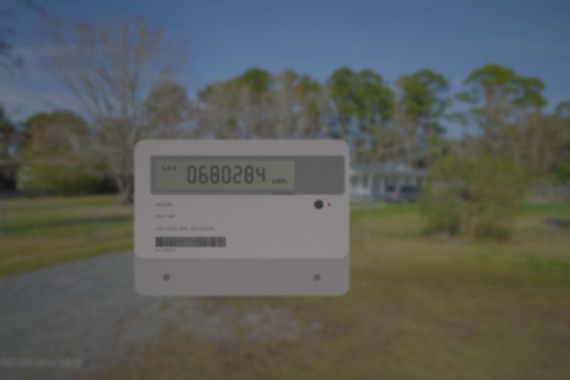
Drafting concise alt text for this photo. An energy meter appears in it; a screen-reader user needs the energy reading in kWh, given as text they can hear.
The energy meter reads 680284 kWh
